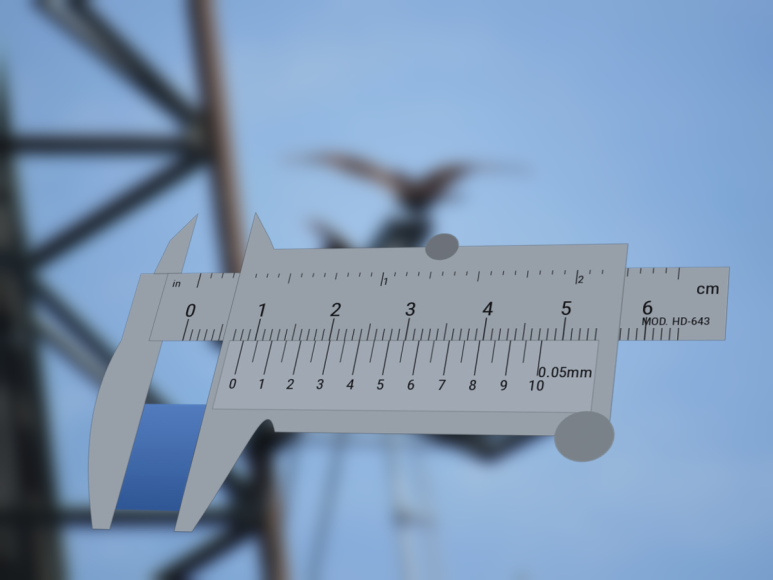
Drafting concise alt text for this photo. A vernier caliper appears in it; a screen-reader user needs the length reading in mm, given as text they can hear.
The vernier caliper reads 8.4 mm
